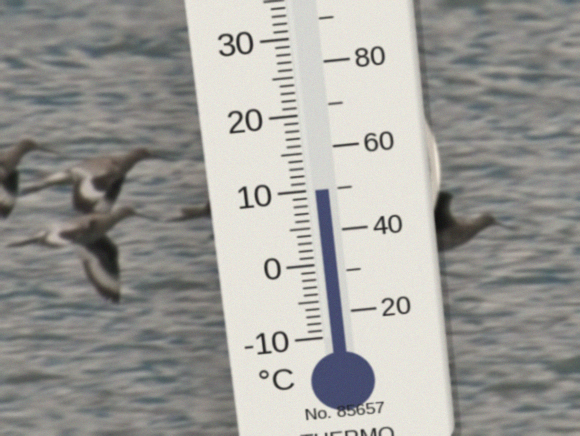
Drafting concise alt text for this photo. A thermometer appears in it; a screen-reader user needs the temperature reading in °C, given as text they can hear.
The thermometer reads 10 °C
